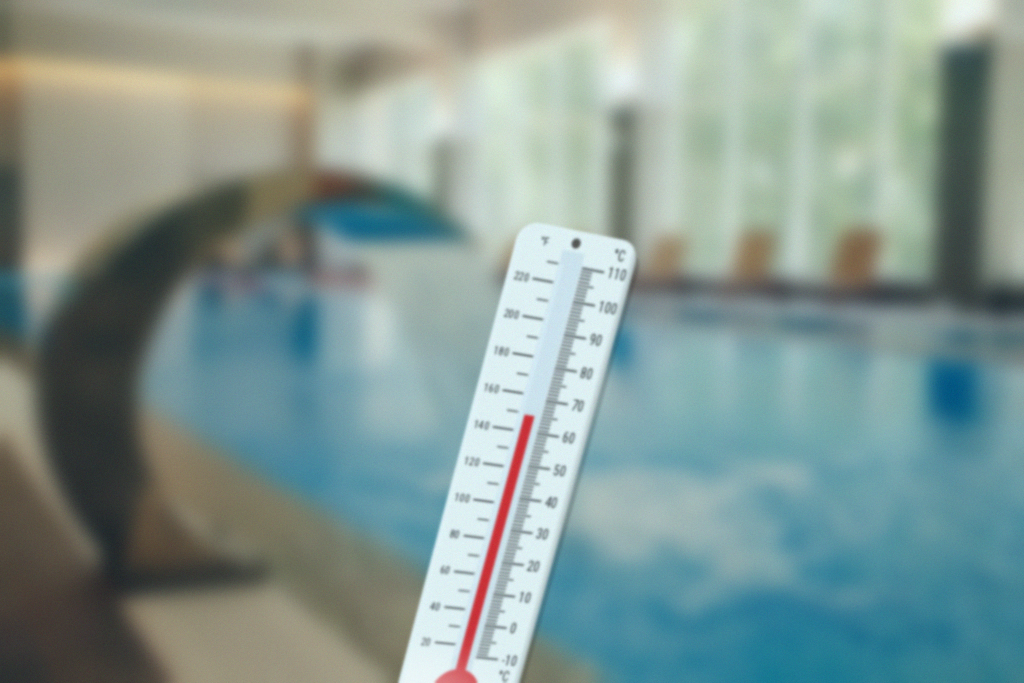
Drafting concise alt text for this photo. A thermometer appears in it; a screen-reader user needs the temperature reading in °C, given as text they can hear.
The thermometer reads 65 °C
